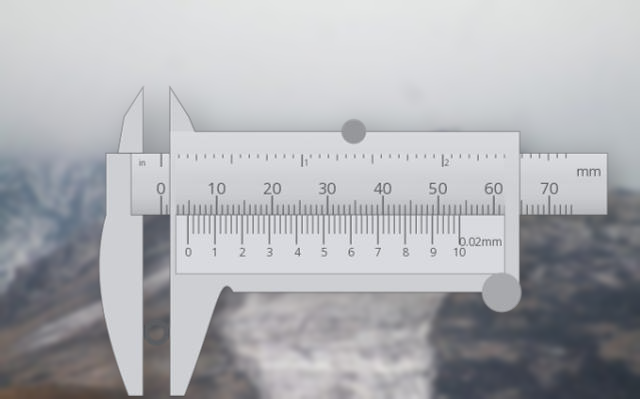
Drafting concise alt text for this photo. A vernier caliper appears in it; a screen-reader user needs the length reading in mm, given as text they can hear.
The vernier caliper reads 4.8 mm
